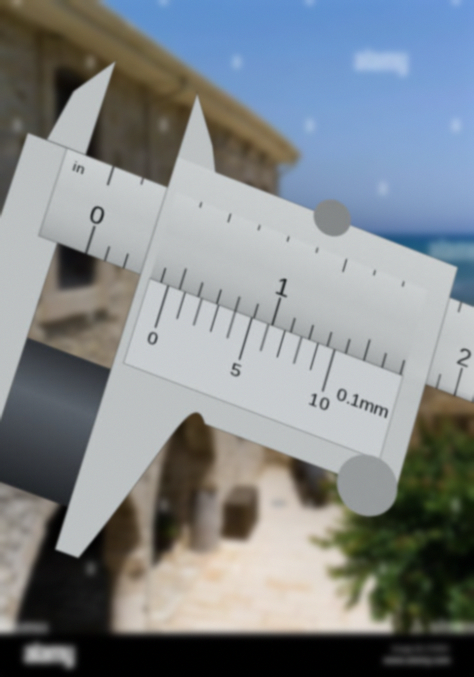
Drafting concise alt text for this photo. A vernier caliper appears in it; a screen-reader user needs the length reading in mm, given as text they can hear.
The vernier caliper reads 4.4 mm
